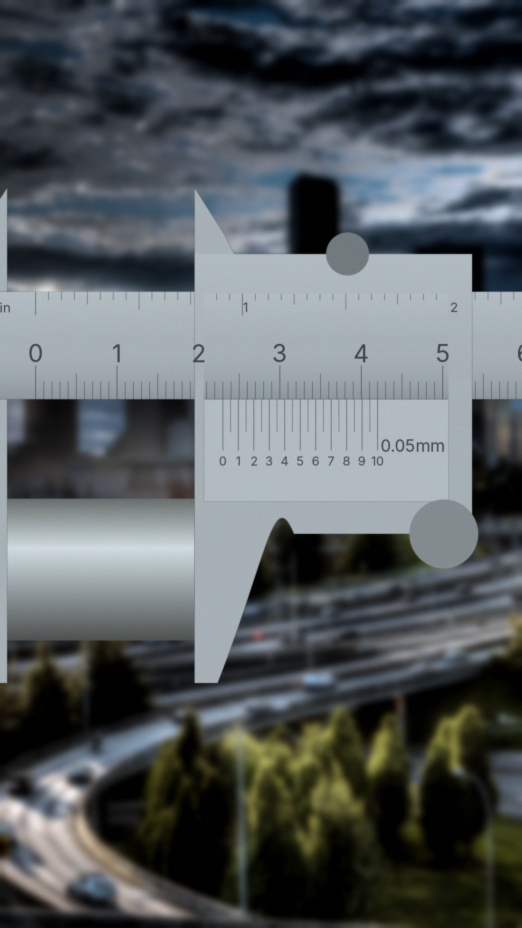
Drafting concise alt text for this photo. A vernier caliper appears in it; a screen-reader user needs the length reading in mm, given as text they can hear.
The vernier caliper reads 23.0 mm
